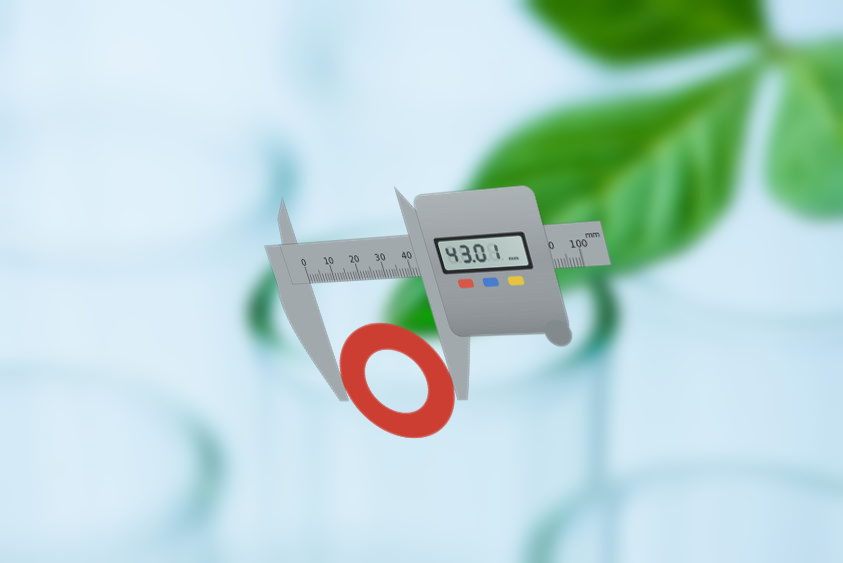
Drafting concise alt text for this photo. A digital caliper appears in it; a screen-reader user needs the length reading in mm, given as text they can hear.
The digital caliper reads 43.01 mm
